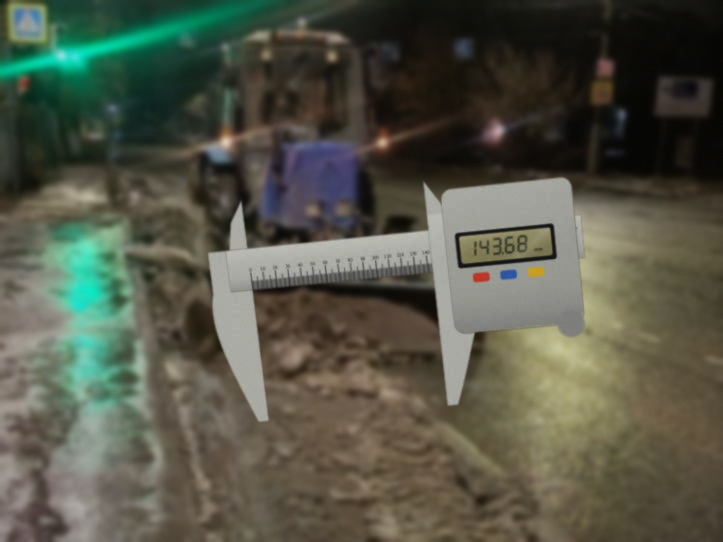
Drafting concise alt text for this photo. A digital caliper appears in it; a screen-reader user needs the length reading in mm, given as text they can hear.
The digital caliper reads 143.68 mm
